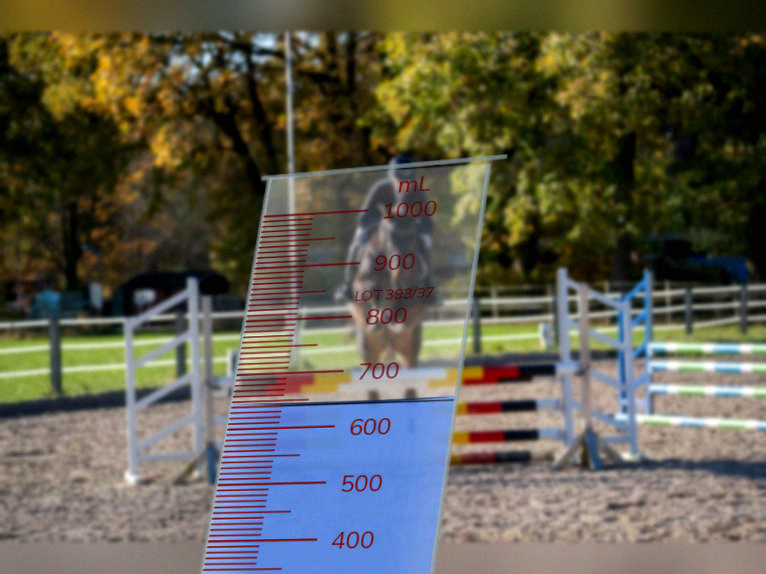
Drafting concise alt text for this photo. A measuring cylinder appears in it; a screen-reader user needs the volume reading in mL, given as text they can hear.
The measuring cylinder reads 640 mL
